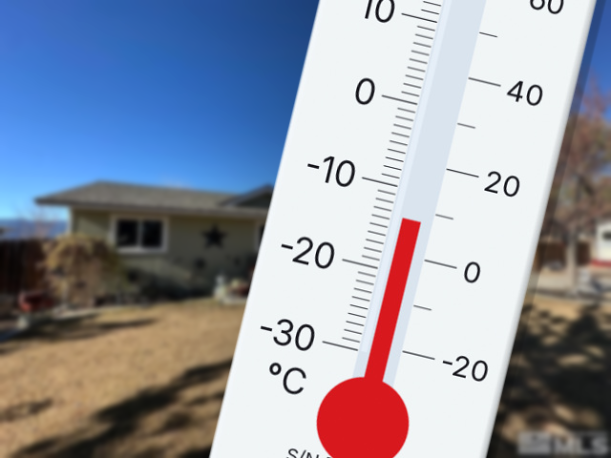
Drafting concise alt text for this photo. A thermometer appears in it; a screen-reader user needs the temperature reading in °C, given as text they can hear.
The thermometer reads -13.5 °C
